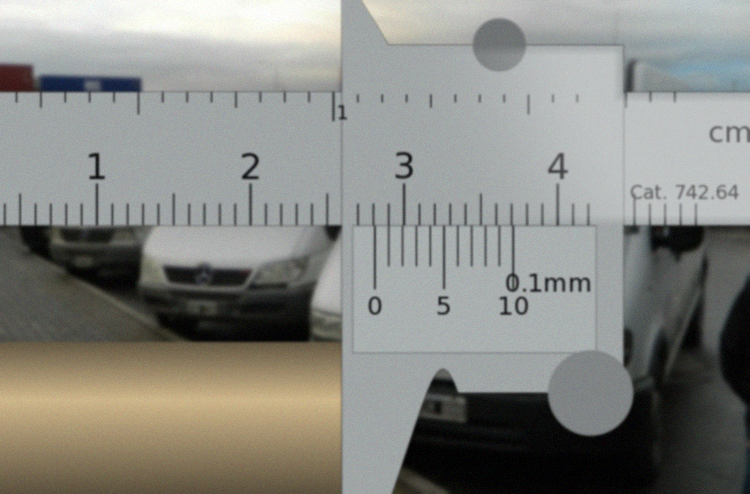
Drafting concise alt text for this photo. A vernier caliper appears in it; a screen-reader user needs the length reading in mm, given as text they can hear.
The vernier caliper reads 28.1 mm
